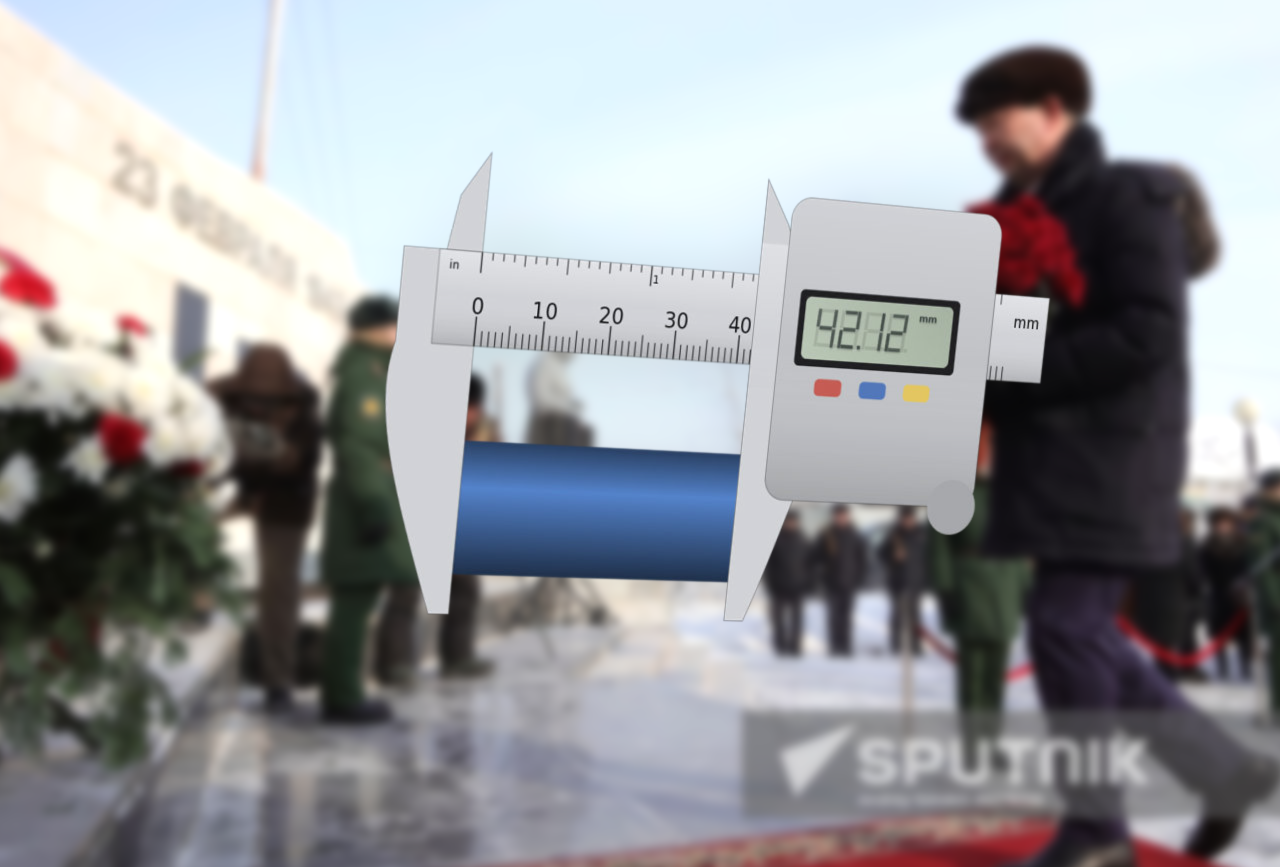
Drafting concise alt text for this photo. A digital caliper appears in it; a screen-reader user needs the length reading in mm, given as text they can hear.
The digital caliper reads 42.12 mm
